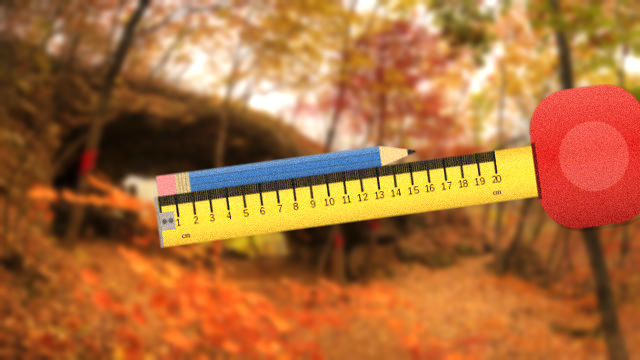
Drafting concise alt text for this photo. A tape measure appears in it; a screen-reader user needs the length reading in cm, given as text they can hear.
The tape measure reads 15.5 cm
